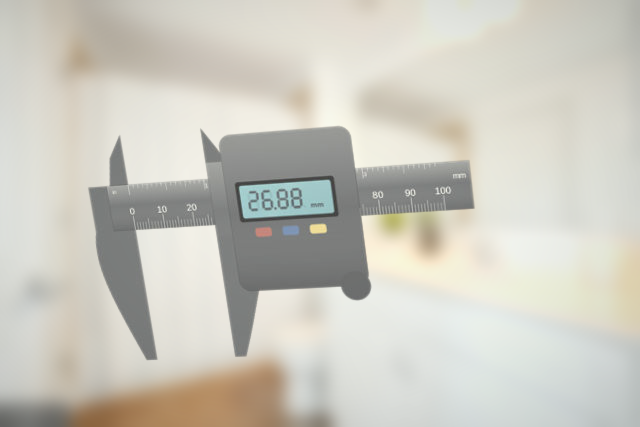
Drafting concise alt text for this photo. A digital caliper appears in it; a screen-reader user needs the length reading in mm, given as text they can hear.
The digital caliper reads 26.88 mm
